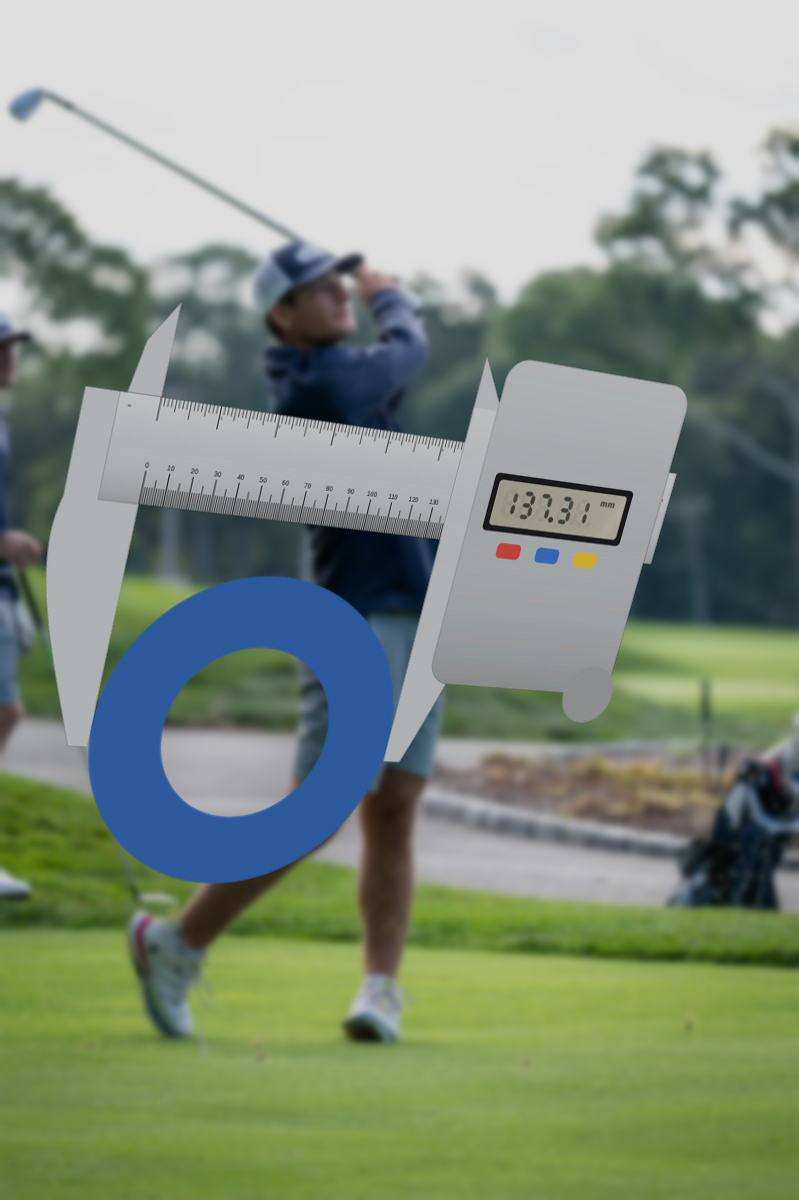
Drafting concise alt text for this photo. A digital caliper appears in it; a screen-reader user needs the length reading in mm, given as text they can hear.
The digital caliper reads 137.31 mm
